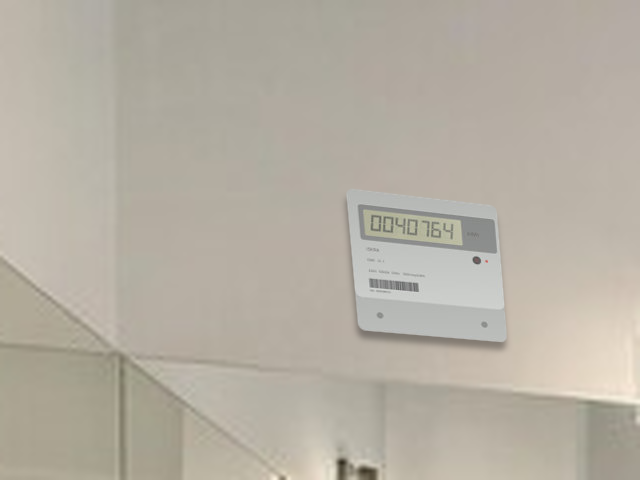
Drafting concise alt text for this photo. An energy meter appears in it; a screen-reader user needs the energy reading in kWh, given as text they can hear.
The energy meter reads 40764 kWh
